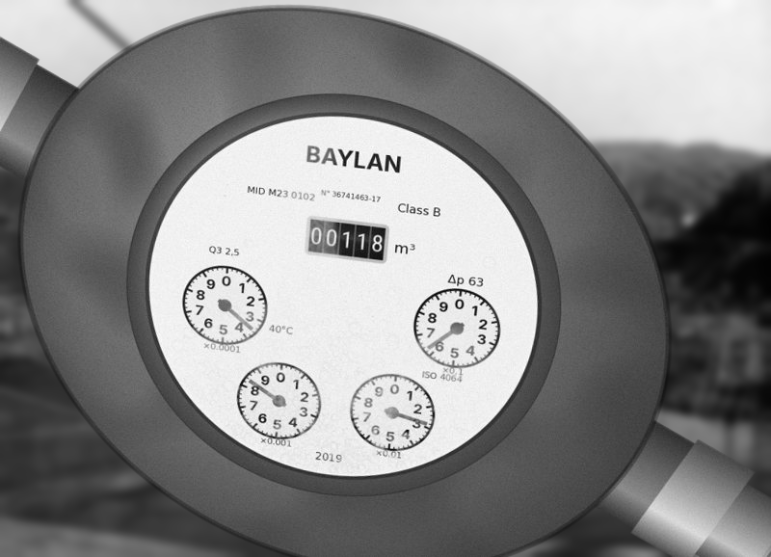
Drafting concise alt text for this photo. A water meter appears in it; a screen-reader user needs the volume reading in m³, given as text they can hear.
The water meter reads 118.6283 m³
